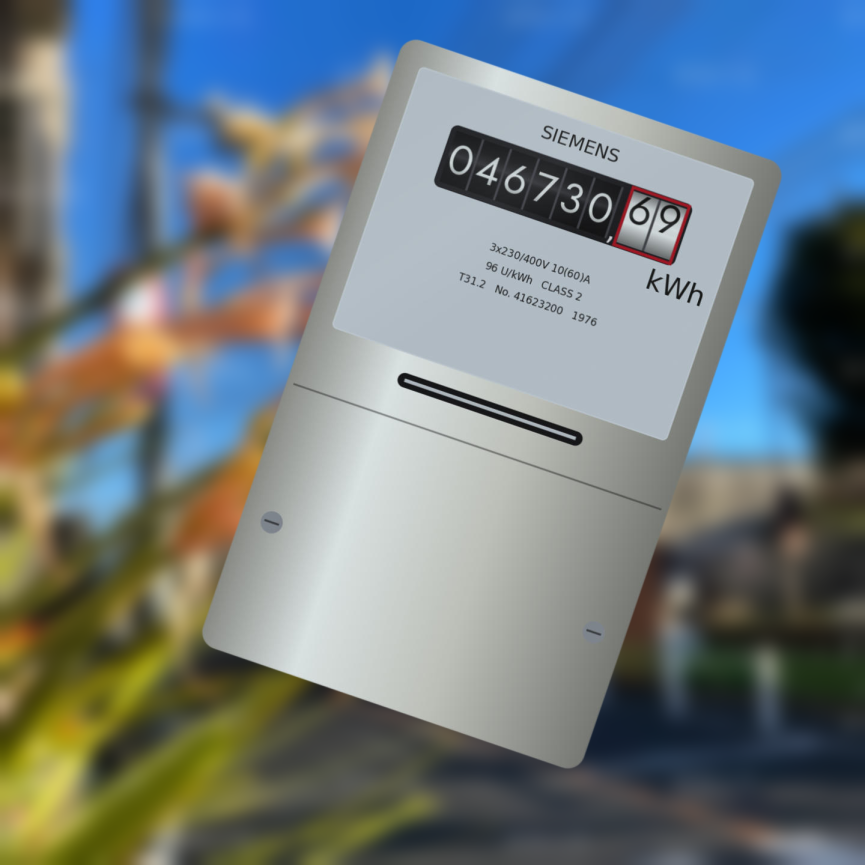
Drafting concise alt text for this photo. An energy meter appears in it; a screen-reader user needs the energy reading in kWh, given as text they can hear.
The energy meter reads 46730.69 kWh
